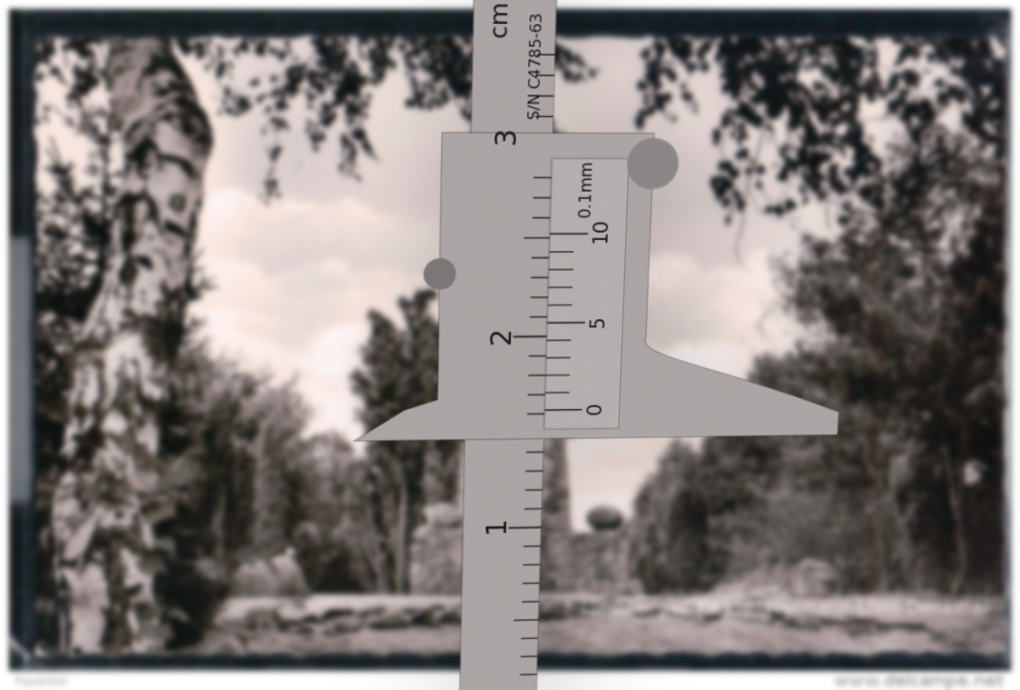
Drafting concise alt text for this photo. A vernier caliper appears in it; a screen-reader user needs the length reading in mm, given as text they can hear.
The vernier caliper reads 16.2 mm
